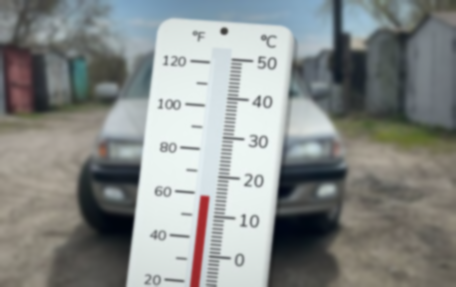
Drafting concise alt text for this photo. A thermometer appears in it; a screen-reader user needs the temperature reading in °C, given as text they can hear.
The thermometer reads 15 °C
